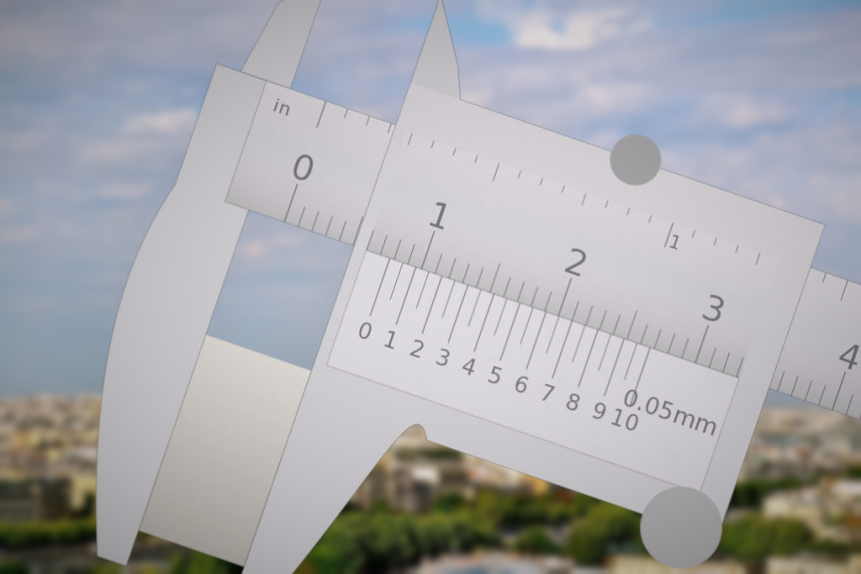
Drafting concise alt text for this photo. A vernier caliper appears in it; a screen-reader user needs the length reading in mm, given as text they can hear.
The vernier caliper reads 7.7 mm
